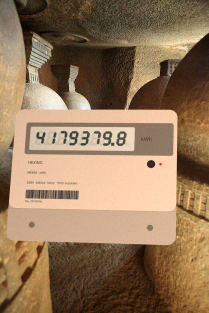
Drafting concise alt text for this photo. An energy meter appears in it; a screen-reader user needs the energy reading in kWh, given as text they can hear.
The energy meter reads 4179379.8 kWh
